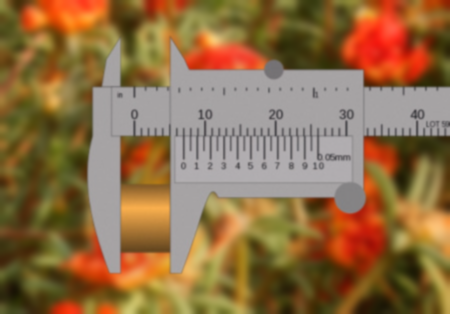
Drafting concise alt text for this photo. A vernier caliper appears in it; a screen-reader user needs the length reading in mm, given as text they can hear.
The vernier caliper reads 7.0 mm
